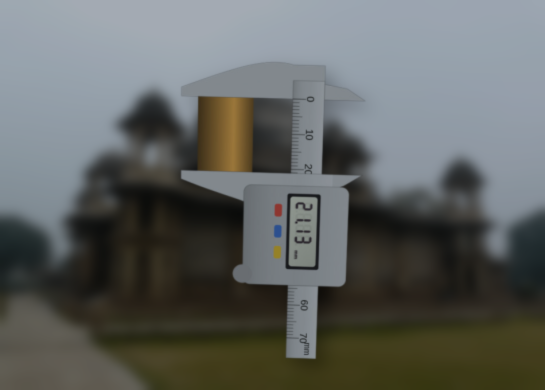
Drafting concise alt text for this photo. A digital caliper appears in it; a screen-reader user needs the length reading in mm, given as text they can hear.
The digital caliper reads 21.13 mm
